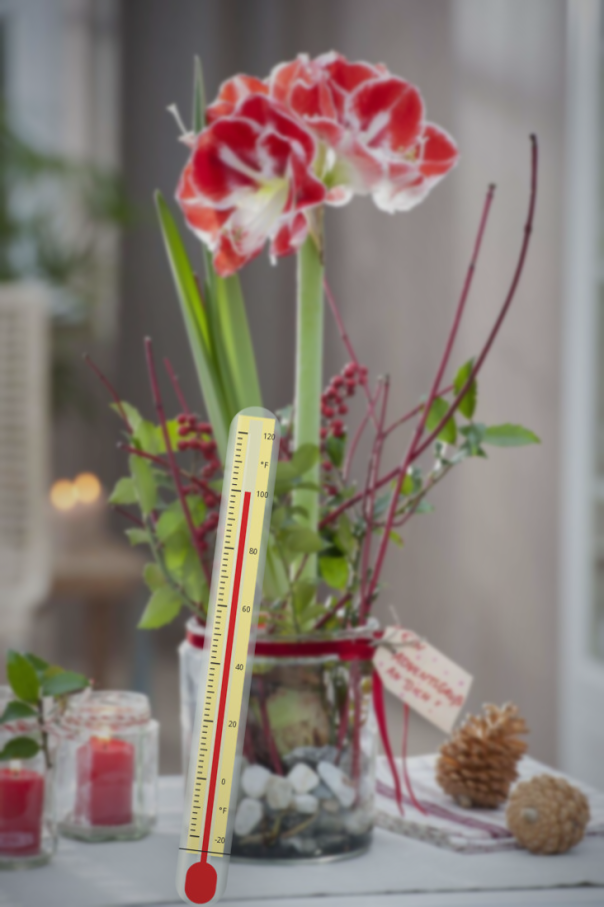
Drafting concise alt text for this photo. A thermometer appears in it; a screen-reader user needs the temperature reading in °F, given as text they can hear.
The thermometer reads 100 °F
